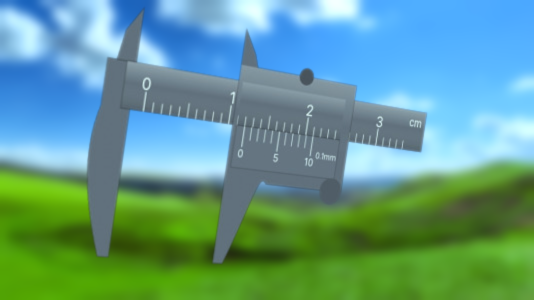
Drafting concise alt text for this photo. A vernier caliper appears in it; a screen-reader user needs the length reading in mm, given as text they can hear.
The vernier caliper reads 12.0 mm
